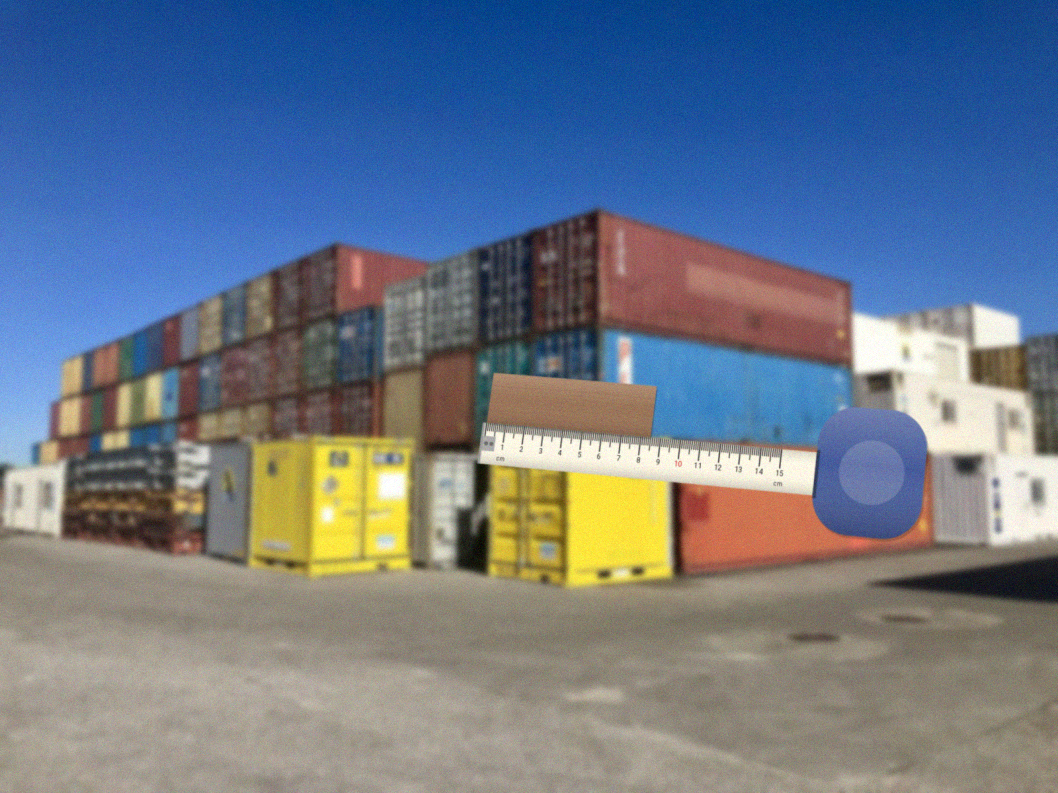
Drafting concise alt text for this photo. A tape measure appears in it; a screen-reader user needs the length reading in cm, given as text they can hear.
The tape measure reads 8.5 cm
